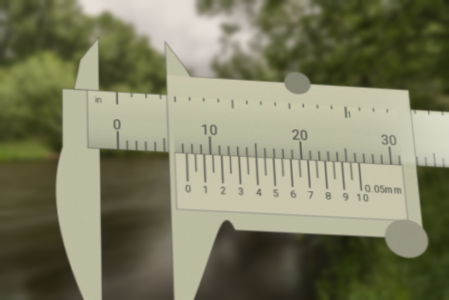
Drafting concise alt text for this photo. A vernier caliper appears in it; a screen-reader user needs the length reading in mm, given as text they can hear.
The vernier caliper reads 7.4 mm
